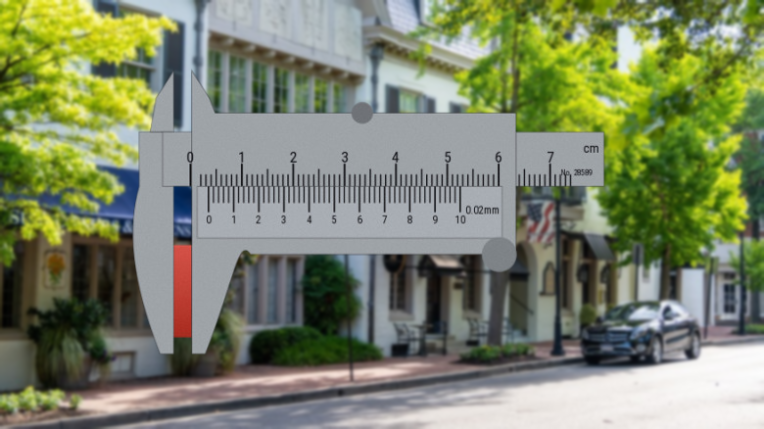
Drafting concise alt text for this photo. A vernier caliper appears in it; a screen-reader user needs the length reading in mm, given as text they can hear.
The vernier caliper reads 3.5 mm
